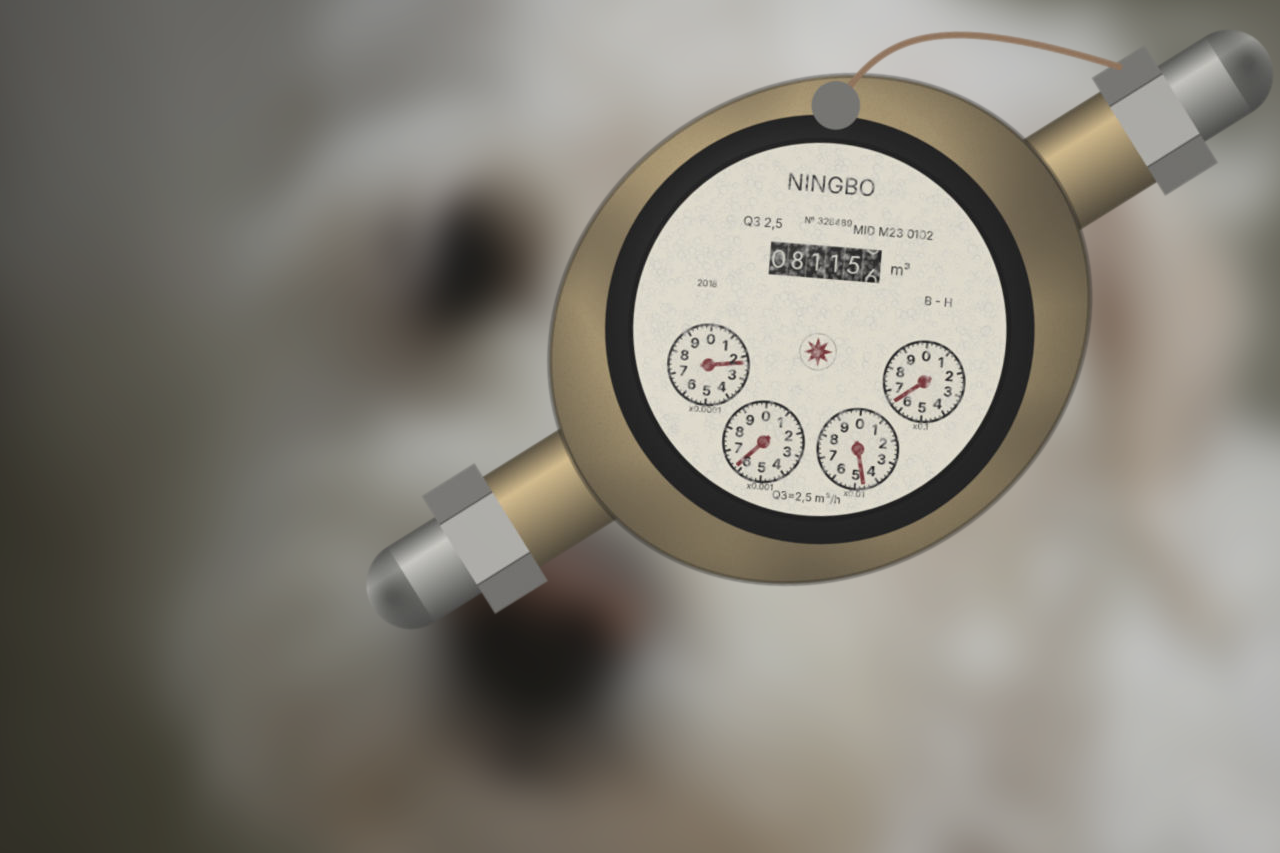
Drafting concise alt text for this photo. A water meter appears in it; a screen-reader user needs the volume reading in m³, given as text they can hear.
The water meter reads 81155.6462 m³
